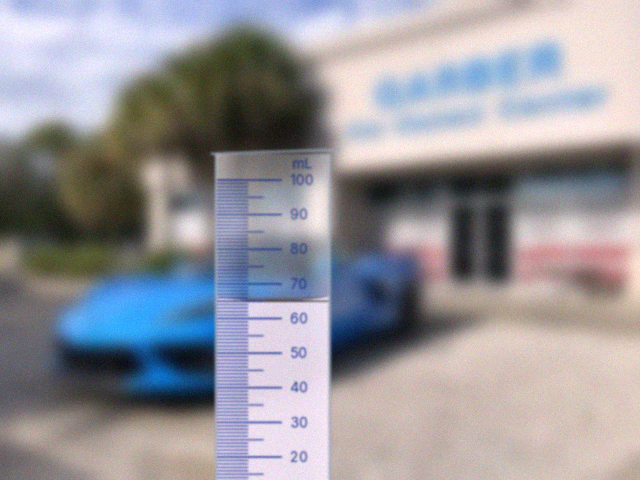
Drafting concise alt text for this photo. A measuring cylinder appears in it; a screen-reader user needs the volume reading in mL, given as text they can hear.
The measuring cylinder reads 65 mL
